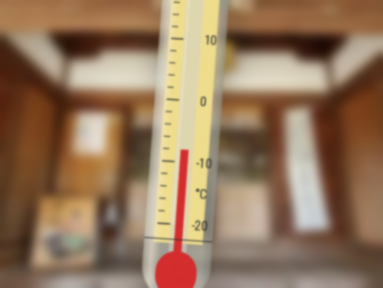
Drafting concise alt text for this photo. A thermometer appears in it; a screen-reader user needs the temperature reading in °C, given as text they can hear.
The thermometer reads -8 °C
